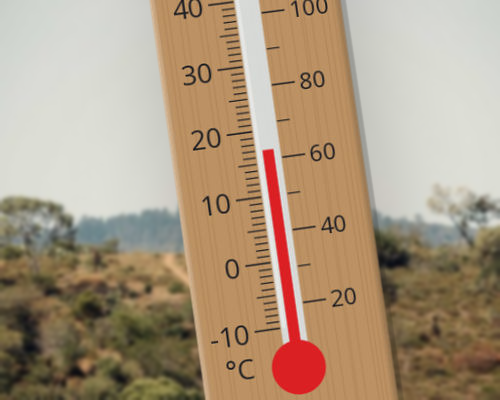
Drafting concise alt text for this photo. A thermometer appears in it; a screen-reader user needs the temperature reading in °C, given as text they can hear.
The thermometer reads 17 °C
